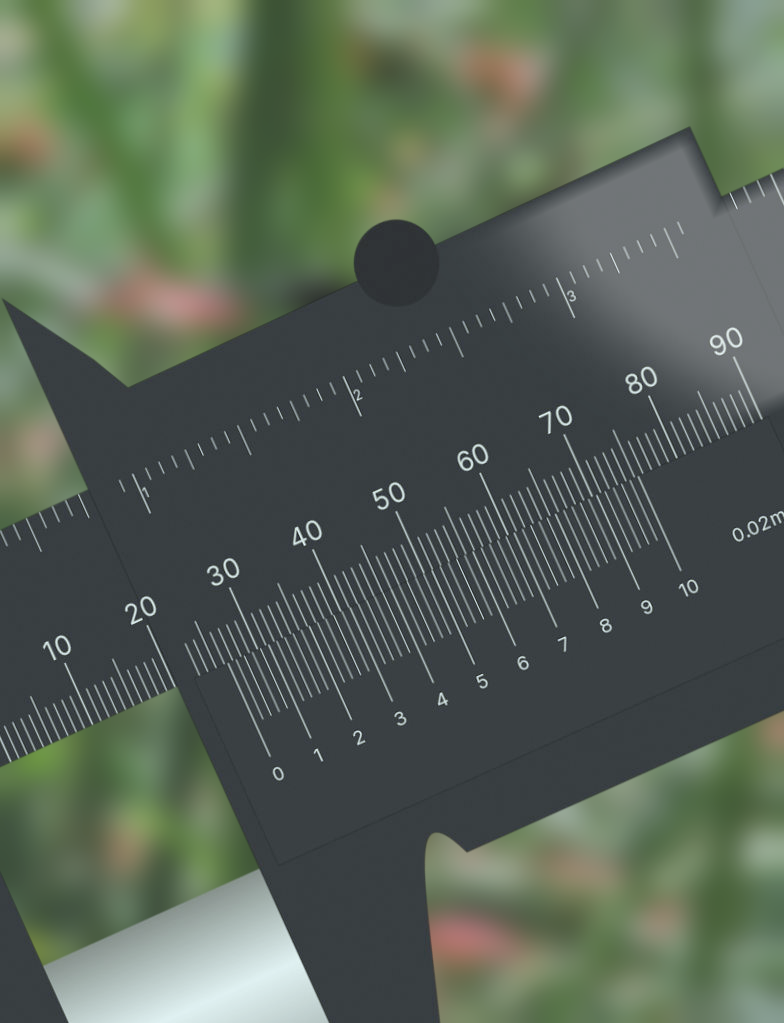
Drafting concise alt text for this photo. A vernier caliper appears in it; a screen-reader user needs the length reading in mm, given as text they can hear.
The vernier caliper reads 26.4 mm
